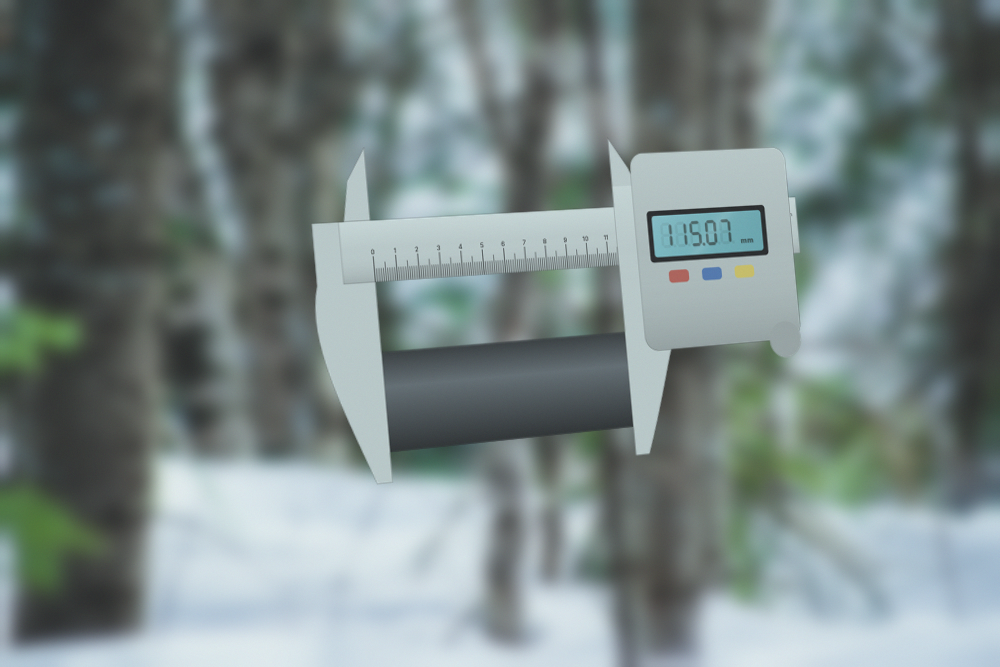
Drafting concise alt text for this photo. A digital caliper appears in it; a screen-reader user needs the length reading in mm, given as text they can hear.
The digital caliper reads 115.07 mm
